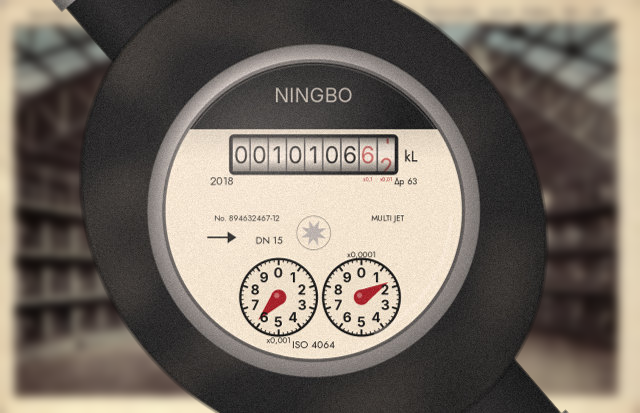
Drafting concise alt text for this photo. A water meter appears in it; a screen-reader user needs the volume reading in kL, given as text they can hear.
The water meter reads 10106.6161 kL
